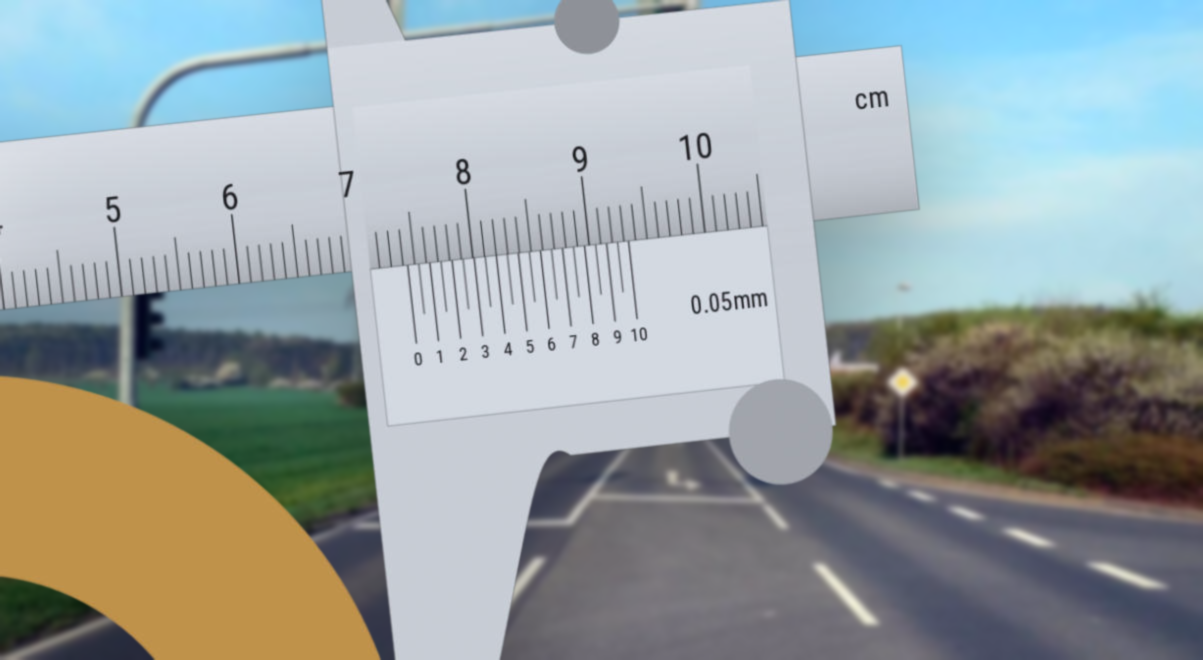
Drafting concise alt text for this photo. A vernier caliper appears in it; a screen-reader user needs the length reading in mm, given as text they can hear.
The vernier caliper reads 74.4 mm
